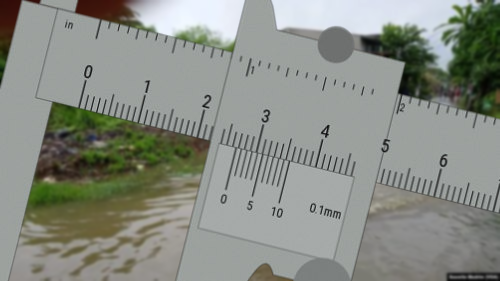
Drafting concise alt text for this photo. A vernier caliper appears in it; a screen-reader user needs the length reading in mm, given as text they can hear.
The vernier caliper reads 26.6 mm
